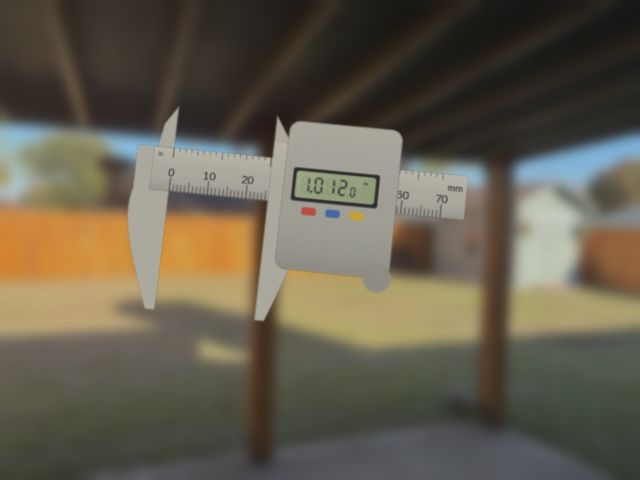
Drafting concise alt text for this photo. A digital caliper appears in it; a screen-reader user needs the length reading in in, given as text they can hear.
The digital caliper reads 1.0120 in
